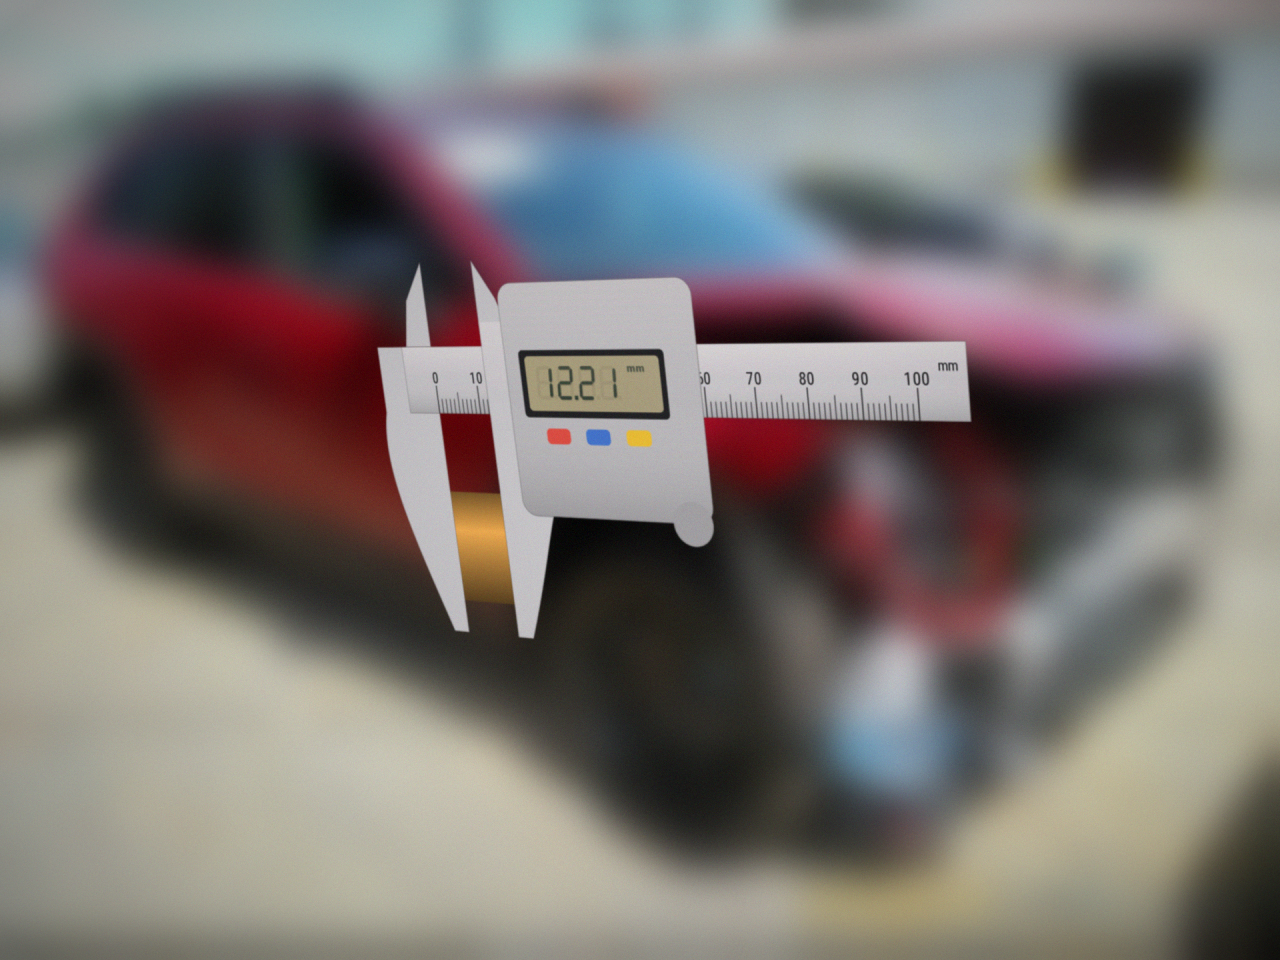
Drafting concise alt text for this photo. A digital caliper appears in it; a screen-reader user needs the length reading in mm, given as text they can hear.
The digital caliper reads 12.21 mm
